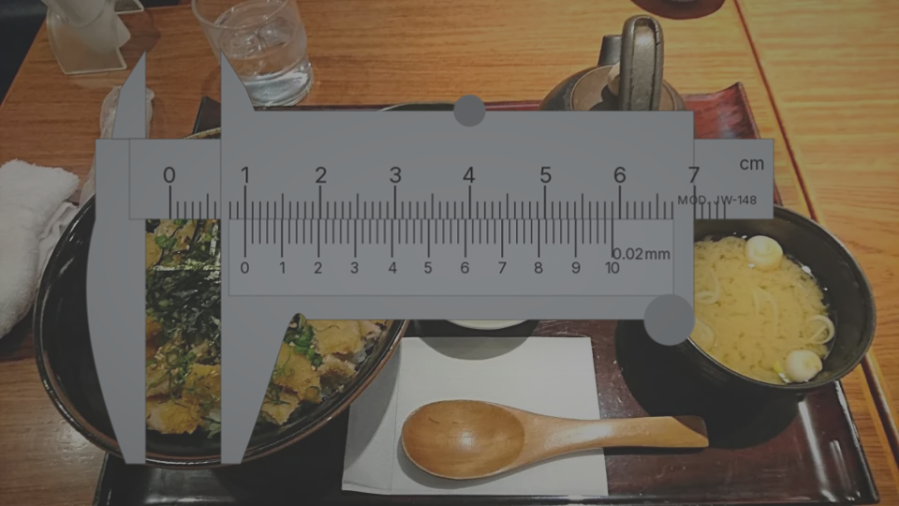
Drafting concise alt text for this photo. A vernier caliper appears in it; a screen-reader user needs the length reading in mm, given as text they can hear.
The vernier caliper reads 10.0 mm
